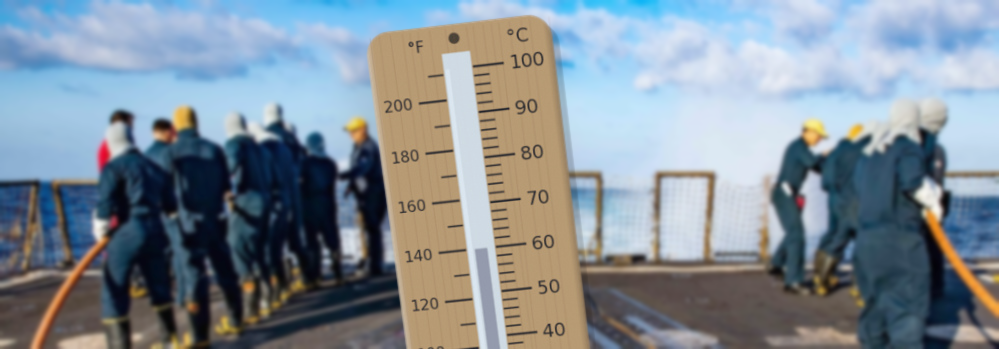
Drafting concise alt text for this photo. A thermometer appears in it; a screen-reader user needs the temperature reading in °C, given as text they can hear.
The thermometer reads 60 °C
